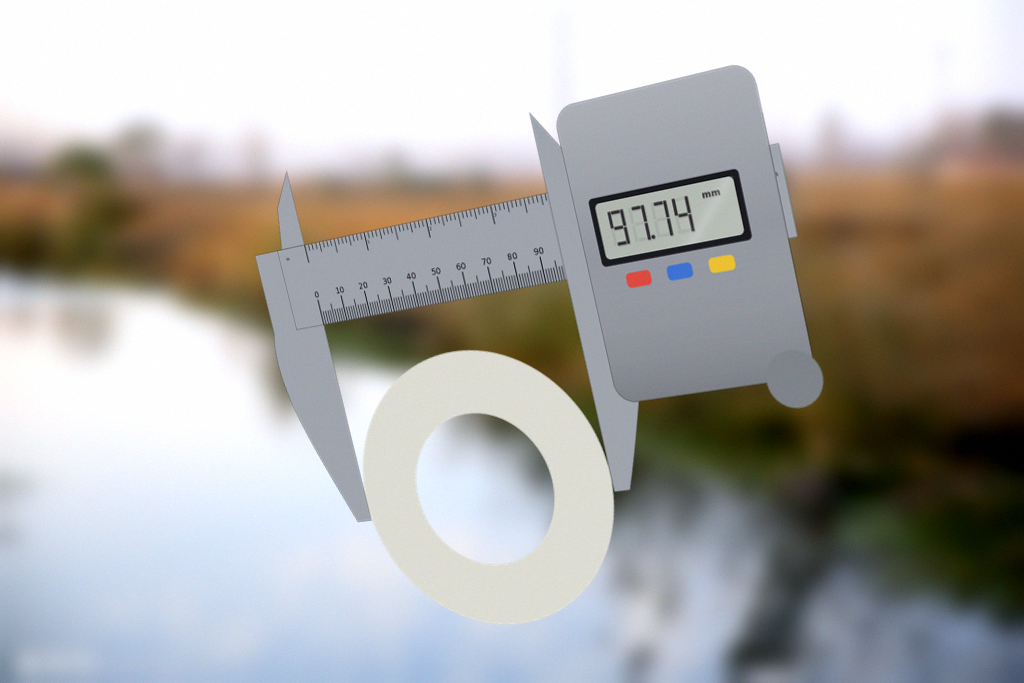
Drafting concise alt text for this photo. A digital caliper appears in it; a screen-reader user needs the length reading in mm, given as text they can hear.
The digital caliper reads 97.74 mm
